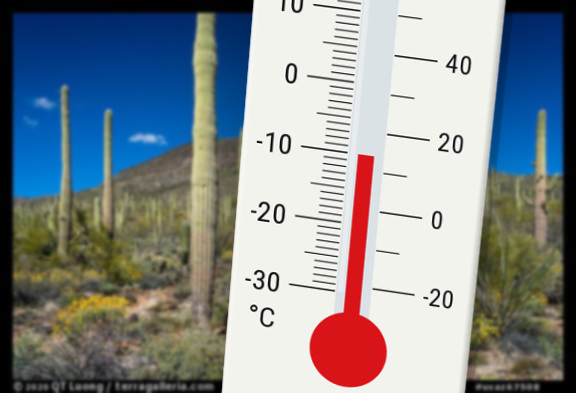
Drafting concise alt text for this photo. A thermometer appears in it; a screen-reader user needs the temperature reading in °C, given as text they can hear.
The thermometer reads -10 °C
